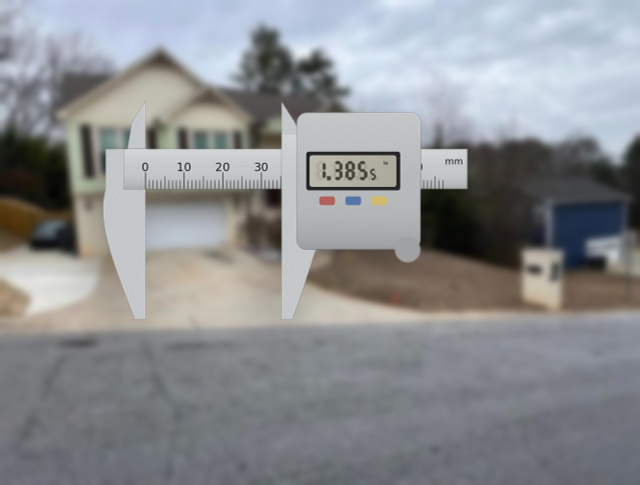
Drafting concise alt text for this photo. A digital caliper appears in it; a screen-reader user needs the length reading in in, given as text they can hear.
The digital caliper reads 1.3855 in
